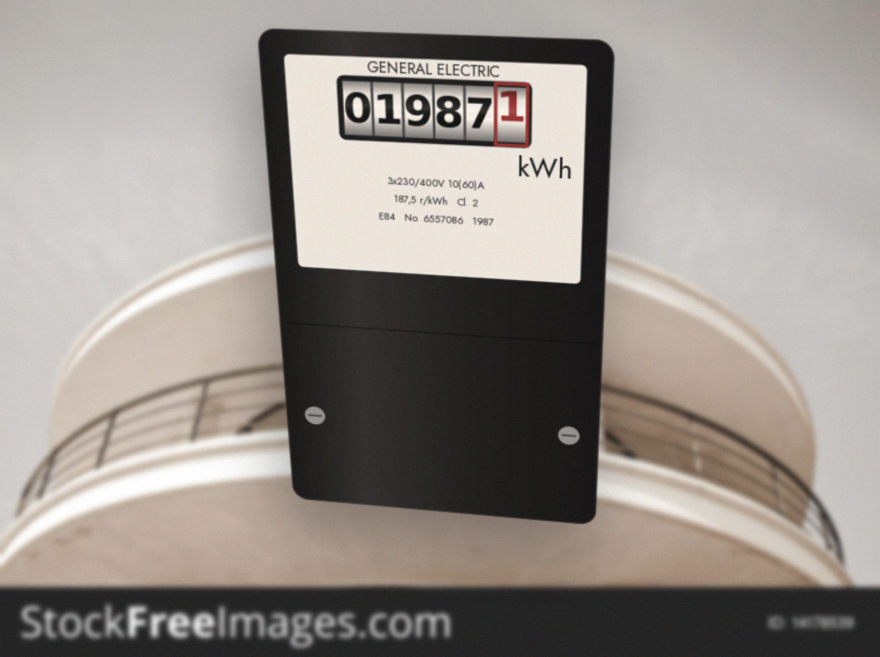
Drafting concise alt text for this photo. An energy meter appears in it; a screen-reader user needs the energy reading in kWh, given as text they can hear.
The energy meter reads 1987.1 kWh
